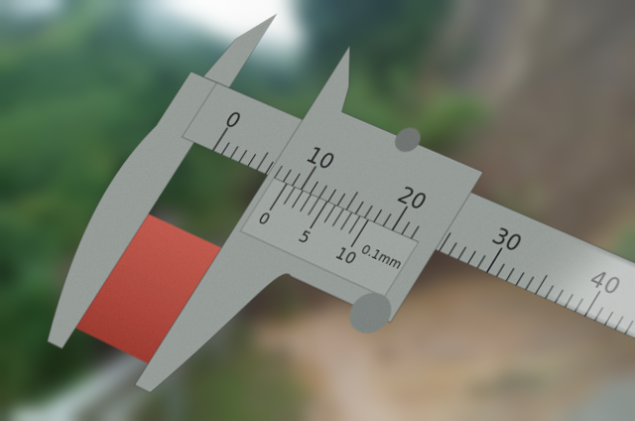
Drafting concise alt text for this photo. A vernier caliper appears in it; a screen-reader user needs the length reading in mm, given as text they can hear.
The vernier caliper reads 8.4 mm
